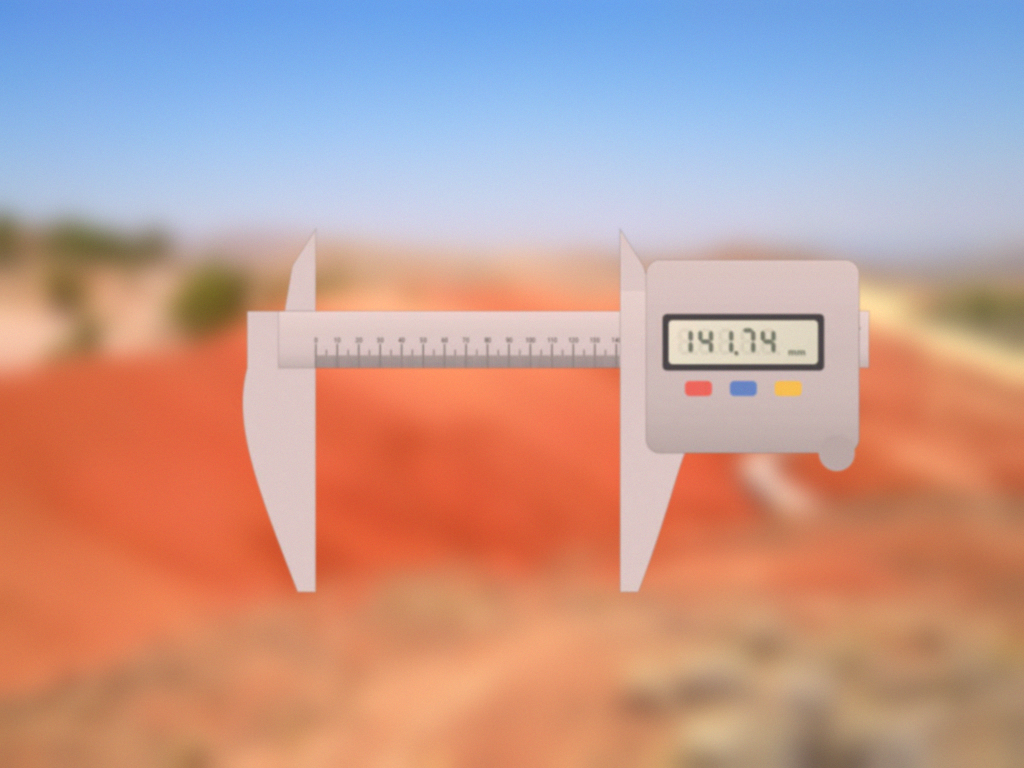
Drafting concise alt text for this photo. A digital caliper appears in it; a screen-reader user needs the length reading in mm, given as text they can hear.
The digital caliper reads 141.74 mm
